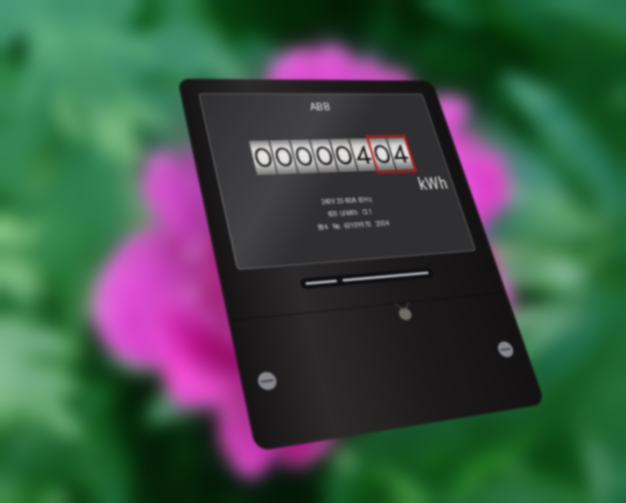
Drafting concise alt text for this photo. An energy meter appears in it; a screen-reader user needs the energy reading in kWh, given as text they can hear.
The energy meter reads 4.04 kWh
